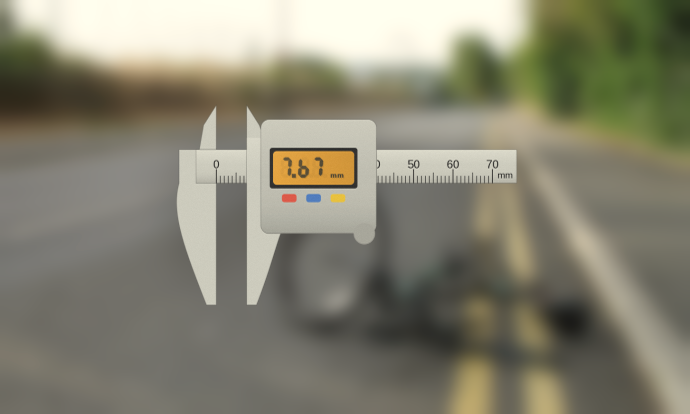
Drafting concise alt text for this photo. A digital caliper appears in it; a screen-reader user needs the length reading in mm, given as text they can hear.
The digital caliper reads 7.67 mm
